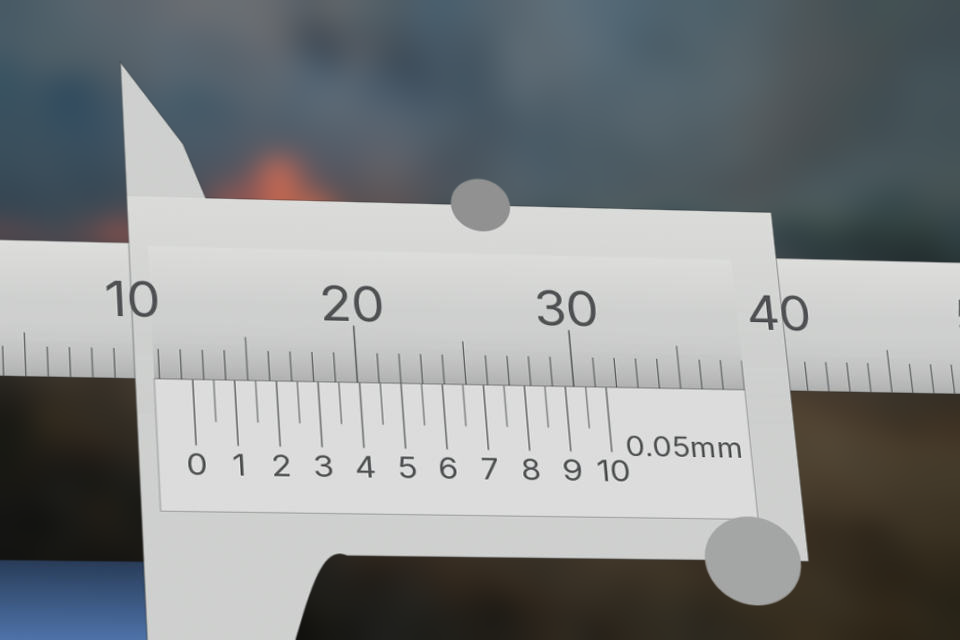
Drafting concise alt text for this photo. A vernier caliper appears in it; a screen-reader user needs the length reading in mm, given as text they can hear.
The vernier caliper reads 12.5 mm
